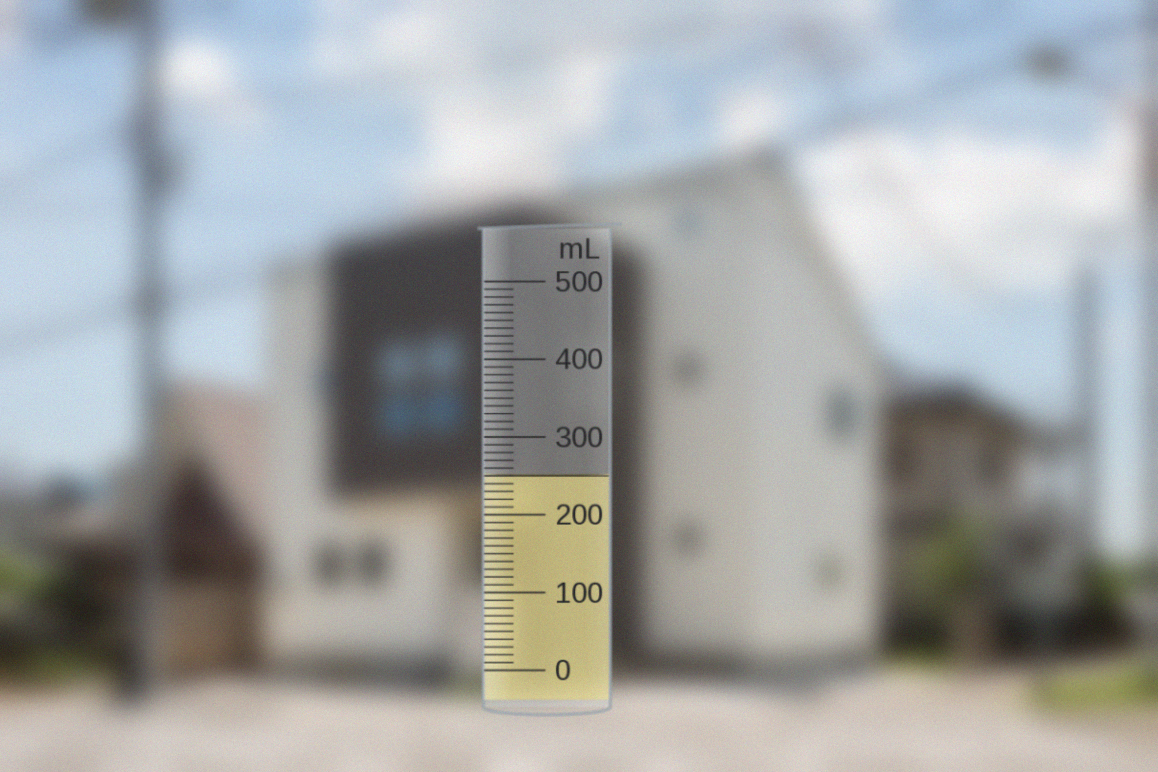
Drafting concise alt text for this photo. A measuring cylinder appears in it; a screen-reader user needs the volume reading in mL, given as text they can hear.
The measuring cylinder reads 250 mL
